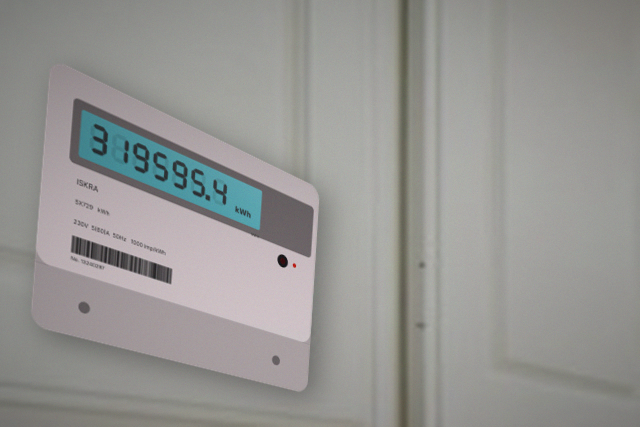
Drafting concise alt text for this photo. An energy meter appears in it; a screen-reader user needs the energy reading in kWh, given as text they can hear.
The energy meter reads 319595.4 kWh
